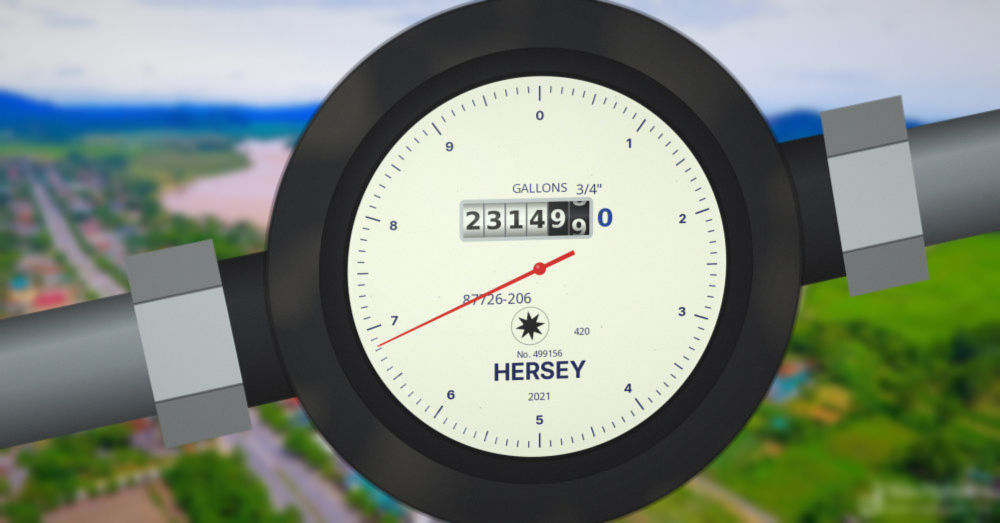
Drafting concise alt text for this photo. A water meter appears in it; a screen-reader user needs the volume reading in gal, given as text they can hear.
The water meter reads 2314986.8 gal
